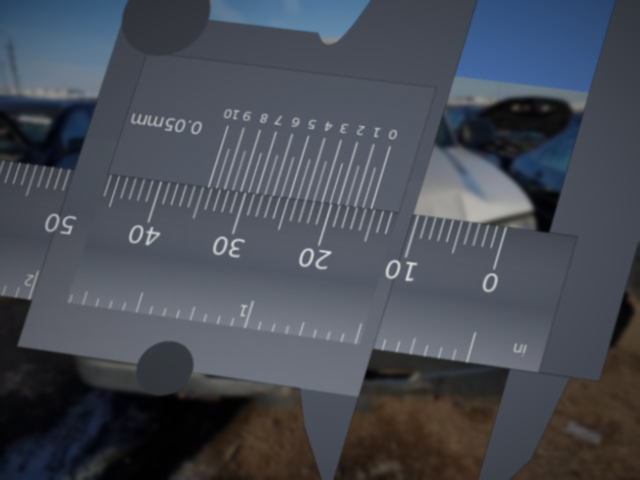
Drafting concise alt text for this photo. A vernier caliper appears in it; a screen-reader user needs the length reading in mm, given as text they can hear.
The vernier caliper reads 15.4 mm
